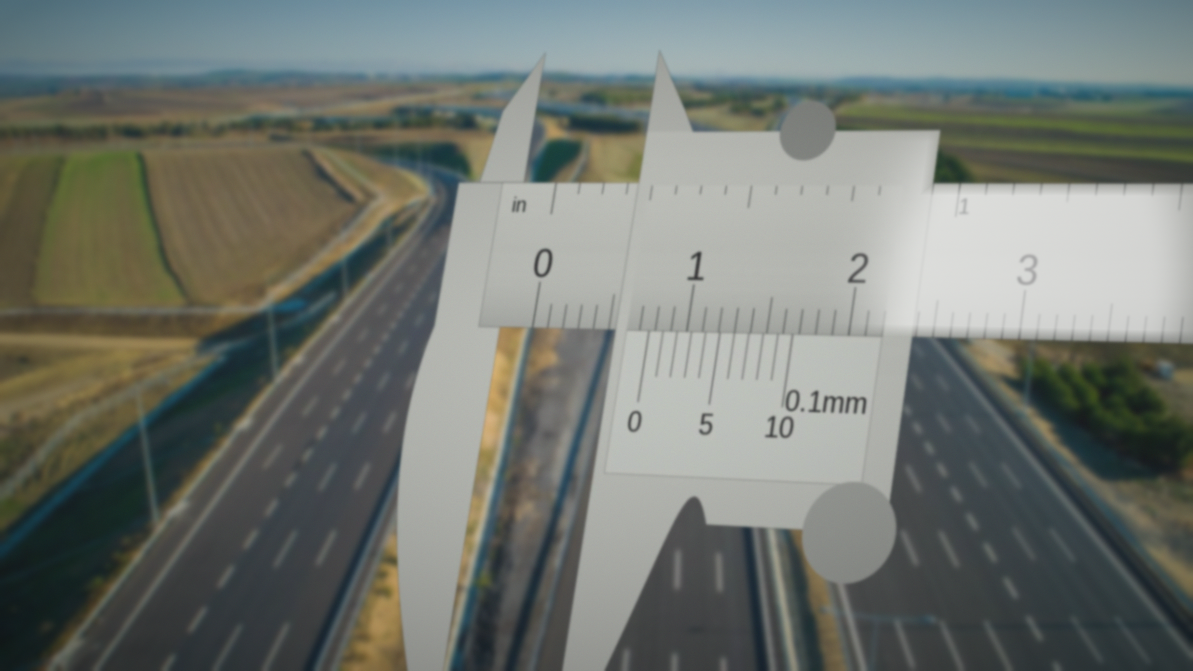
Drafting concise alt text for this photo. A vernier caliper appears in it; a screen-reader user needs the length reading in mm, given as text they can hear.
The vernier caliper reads 7.6 mm
